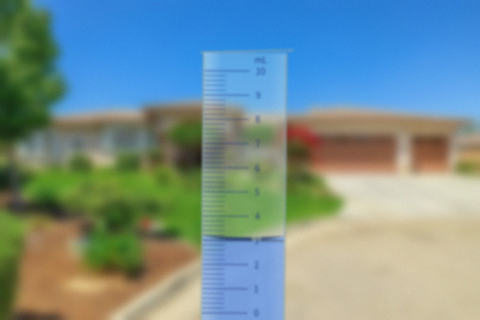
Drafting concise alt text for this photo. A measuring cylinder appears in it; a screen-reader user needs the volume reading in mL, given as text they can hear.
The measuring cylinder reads 3 mL
